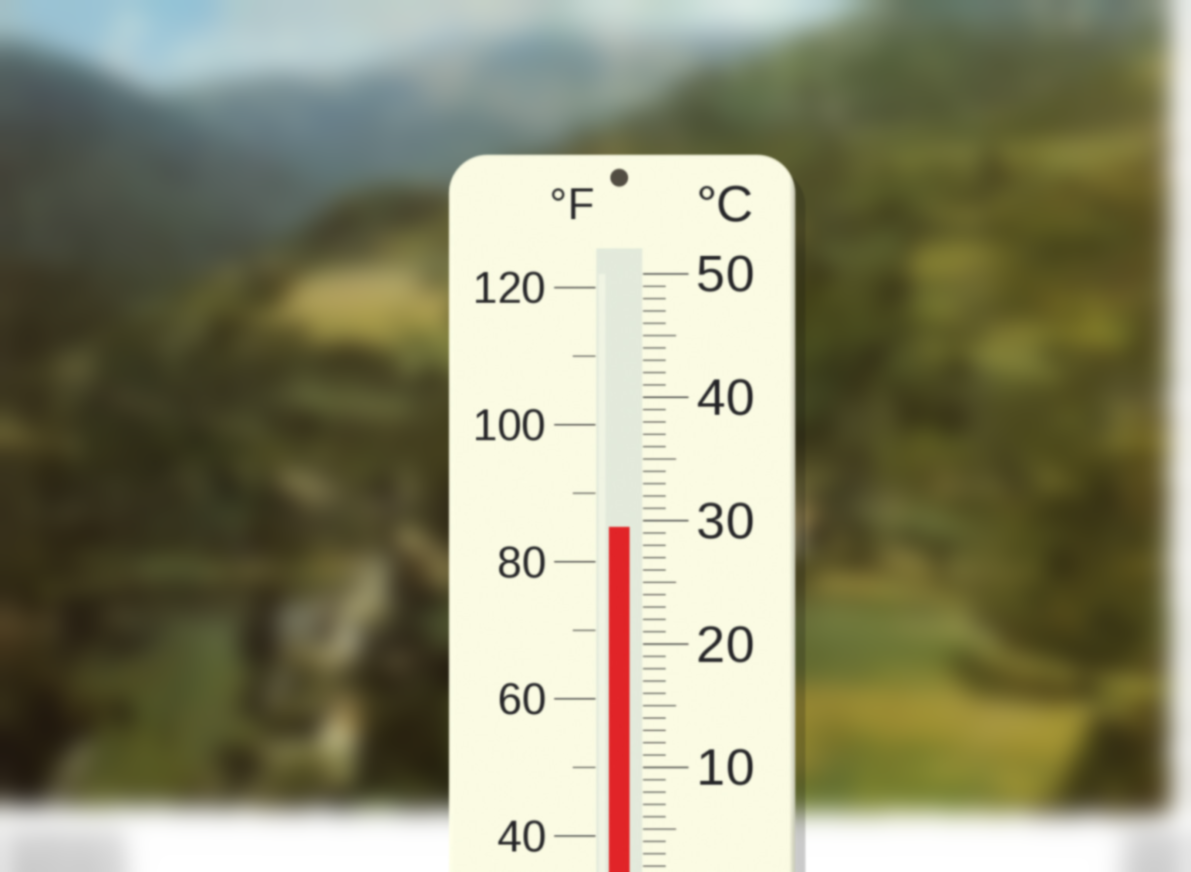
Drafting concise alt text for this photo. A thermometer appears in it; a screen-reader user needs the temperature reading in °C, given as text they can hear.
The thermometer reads 29.5 °C
